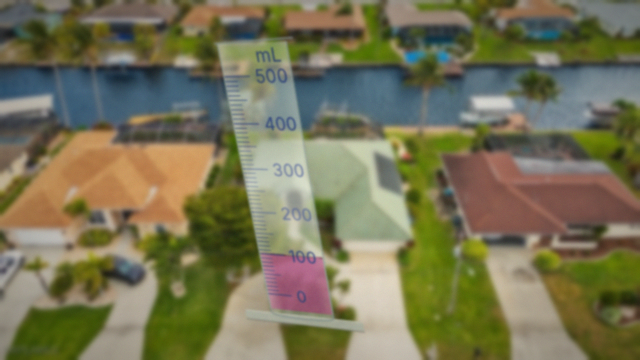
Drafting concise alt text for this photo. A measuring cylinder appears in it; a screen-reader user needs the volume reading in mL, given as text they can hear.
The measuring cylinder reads 100 mL
